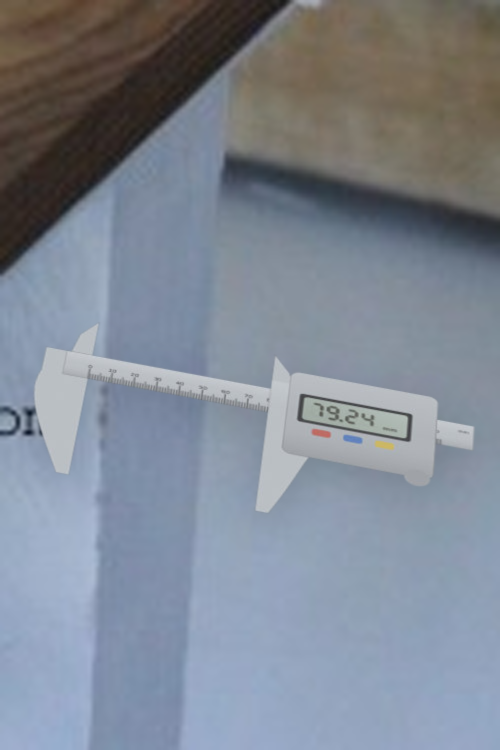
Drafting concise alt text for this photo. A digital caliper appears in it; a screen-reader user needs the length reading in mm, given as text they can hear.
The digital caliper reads 79.24 mm
